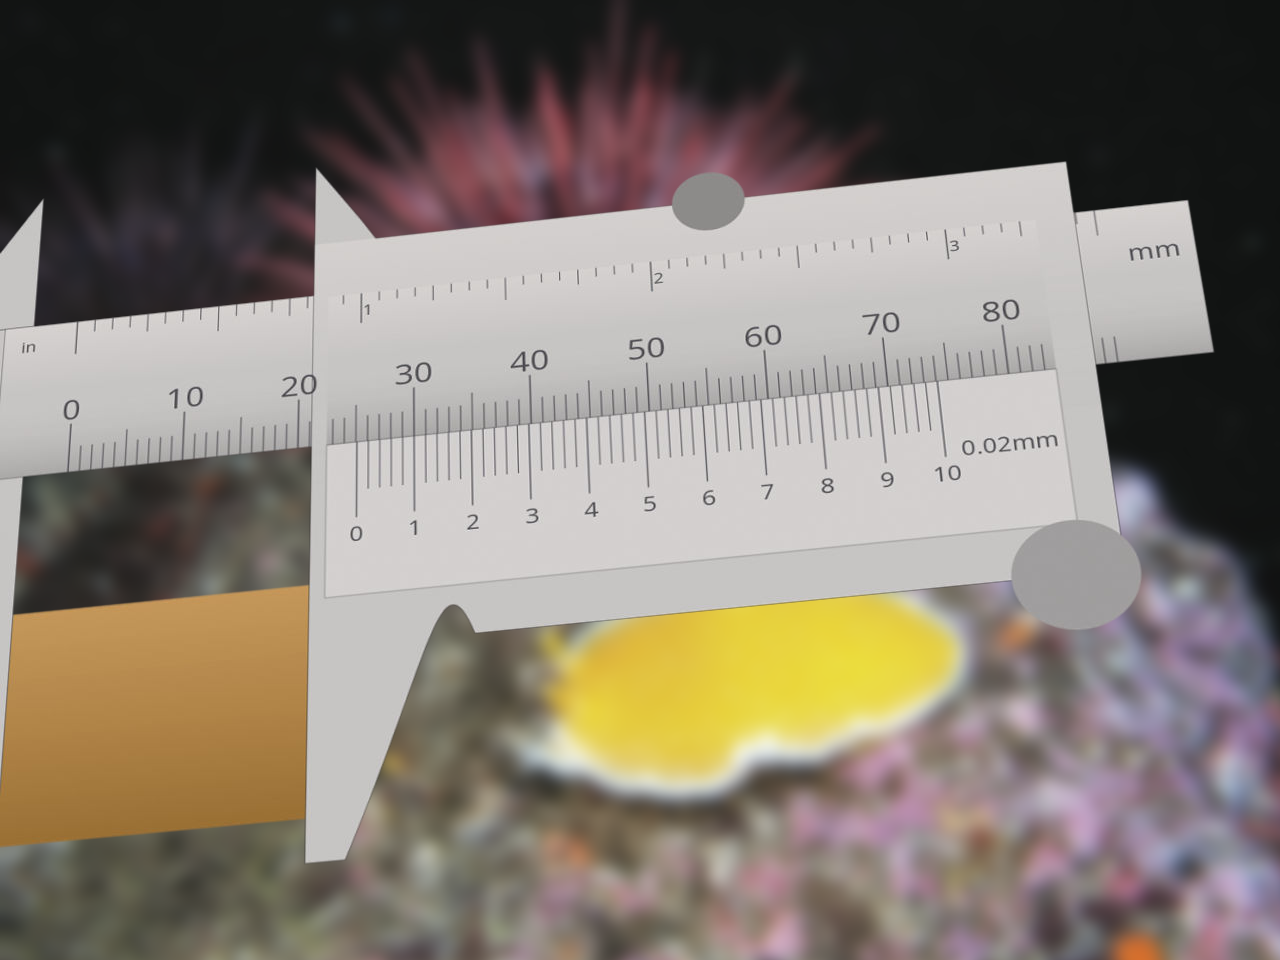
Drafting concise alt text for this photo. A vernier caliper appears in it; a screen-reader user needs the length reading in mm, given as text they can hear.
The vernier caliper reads 25.1 mm
